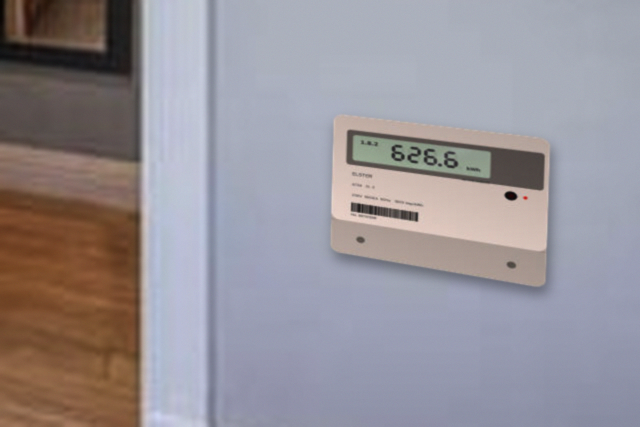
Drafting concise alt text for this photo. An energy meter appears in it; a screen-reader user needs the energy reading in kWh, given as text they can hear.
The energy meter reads 626.6 kWh
